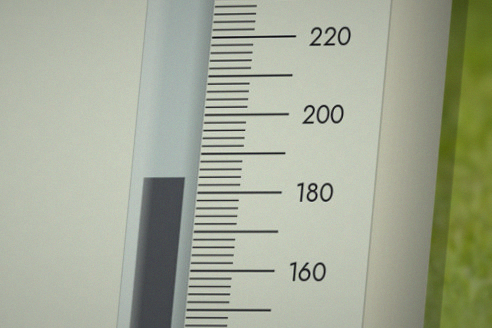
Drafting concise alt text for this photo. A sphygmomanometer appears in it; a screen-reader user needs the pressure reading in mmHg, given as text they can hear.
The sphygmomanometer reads 184 mmHg
